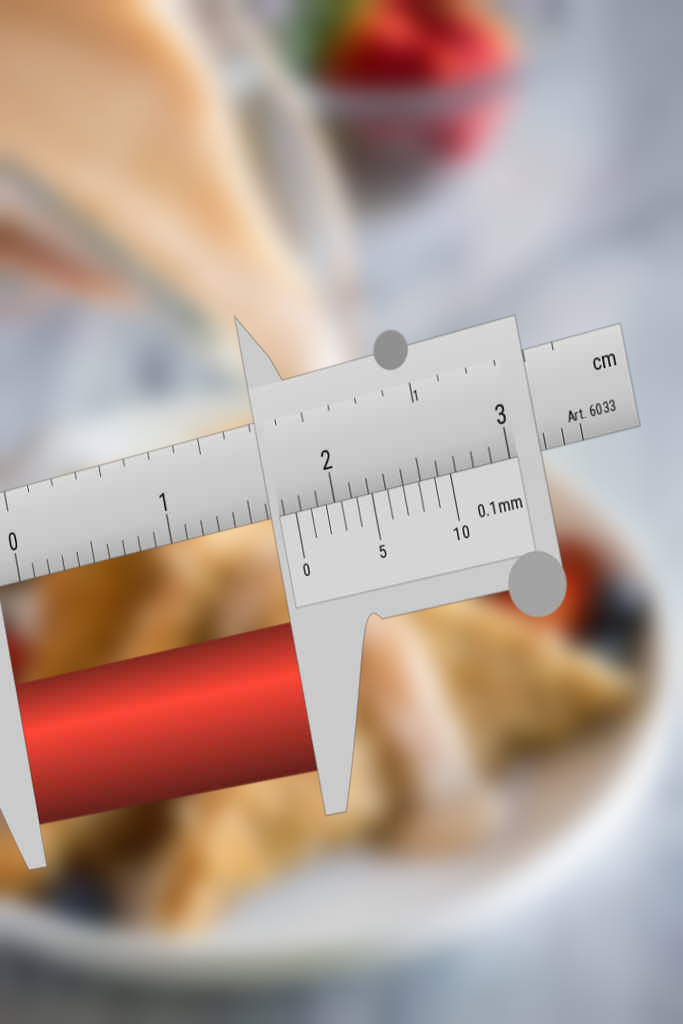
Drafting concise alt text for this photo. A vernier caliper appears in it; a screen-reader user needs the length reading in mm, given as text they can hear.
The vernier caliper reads 17.7 mm
